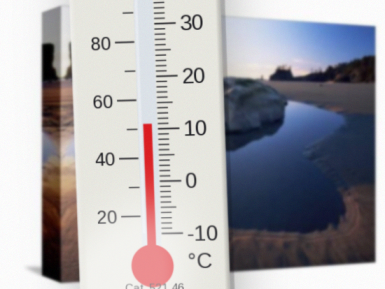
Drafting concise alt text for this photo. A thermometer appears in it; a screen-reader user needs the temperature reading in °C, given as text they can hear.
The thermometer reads 11 °C
